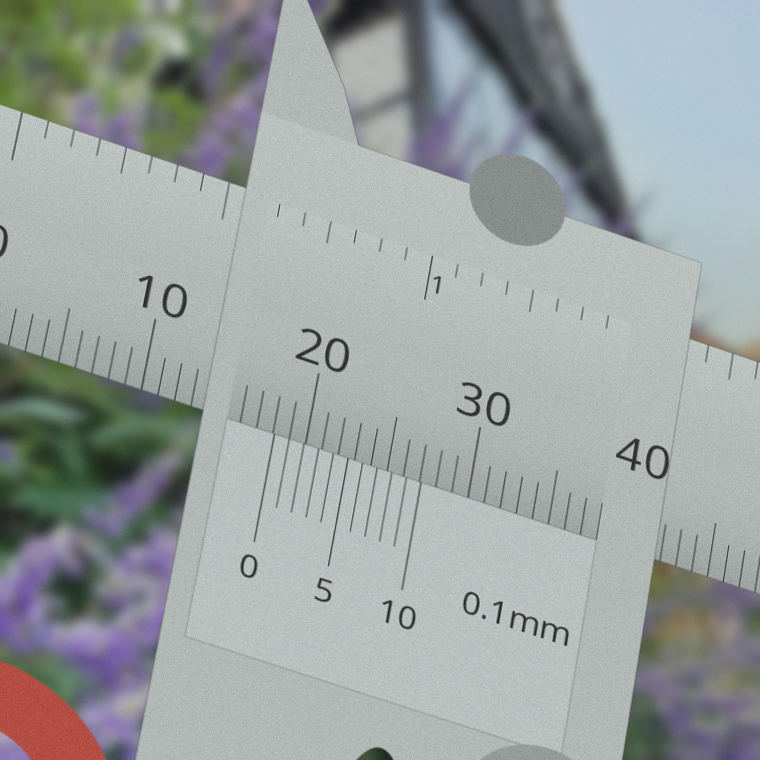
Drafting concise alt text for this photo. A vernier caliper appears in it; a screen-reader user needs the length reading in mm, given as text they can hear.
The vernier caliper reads 18.1 mm
